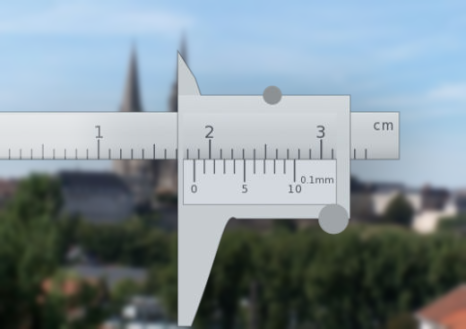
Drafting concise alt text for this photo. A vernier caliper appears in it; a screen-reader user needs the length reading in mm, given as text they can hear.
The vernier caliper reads 18.6 mm
